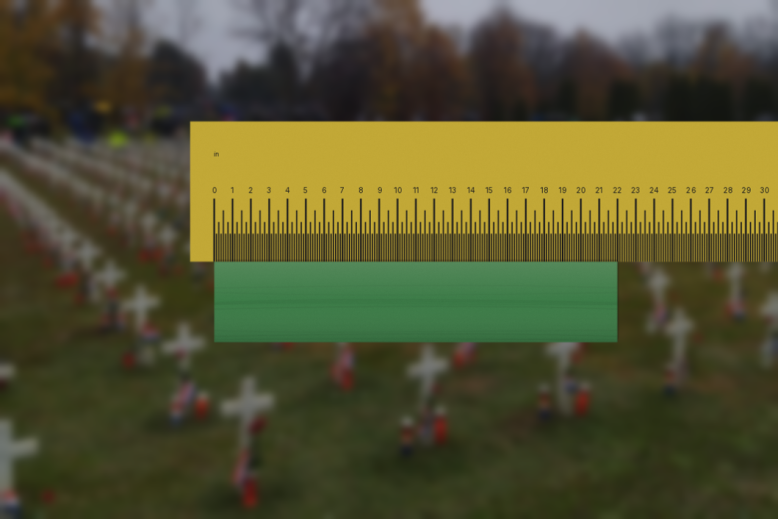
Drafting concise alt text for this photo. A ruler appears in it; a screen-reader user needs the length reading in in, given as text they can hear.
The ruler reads 22 in
